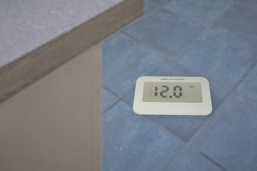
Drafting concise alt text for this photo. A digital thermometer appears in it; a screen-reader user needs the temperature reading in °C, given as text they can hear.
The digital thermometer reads 12.0 °C
